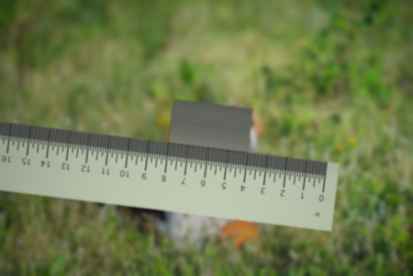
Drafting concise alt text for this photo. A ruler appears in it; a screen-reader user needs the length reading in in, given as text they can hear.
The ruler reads 4 in
